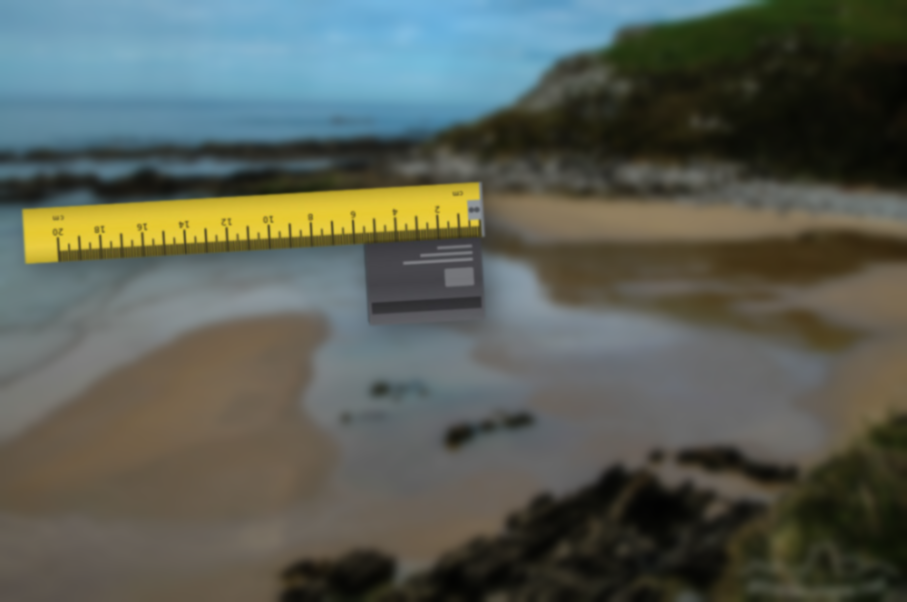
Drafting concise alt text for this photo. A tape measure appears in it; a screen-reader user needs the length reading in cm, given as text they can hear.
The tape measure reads 5.5 cm
